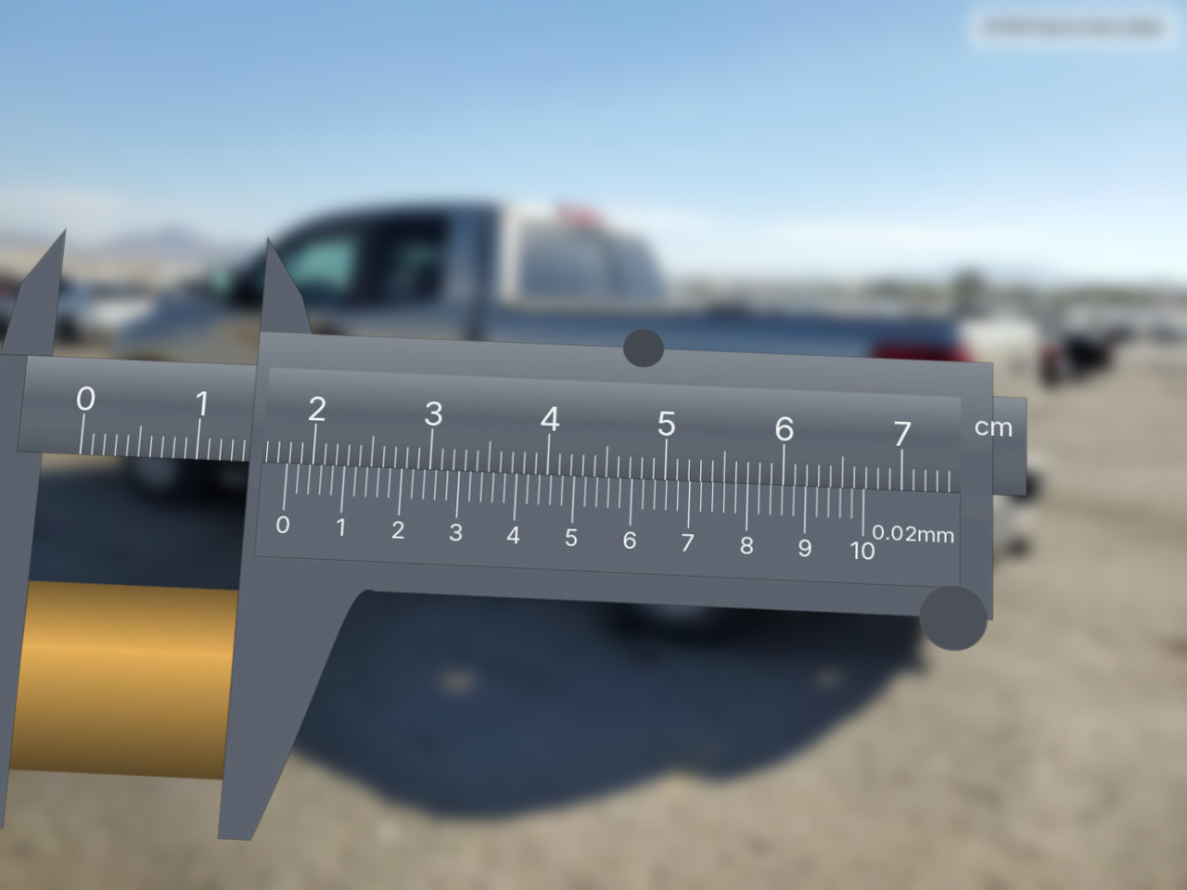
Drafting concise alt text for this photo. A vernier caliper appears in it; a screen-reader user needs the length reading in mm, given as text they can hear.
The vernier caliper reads 17.8 mm
